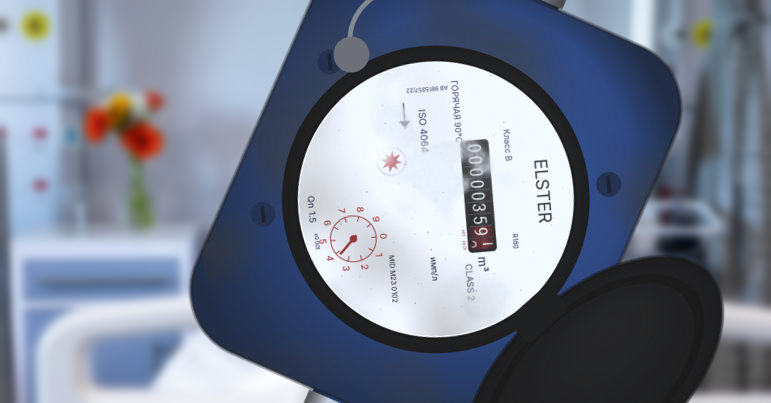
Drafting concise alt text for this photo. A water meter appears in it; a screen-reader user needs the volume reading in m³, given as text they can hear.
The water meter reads 35.913 m³
